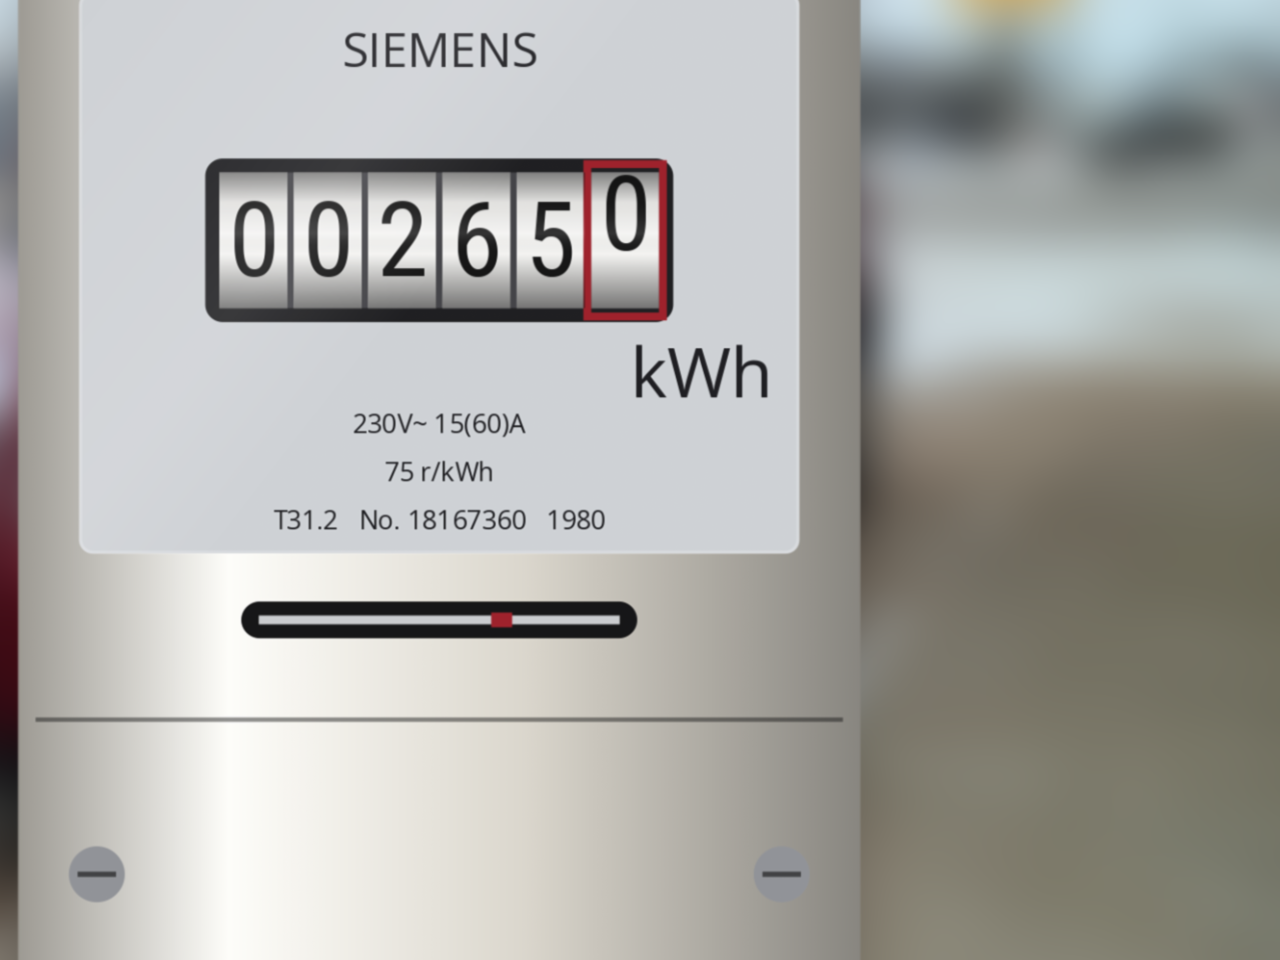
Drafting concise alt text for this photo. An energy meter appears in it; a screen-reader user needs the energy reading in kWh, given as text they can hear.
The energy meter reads 265.0 kWh
